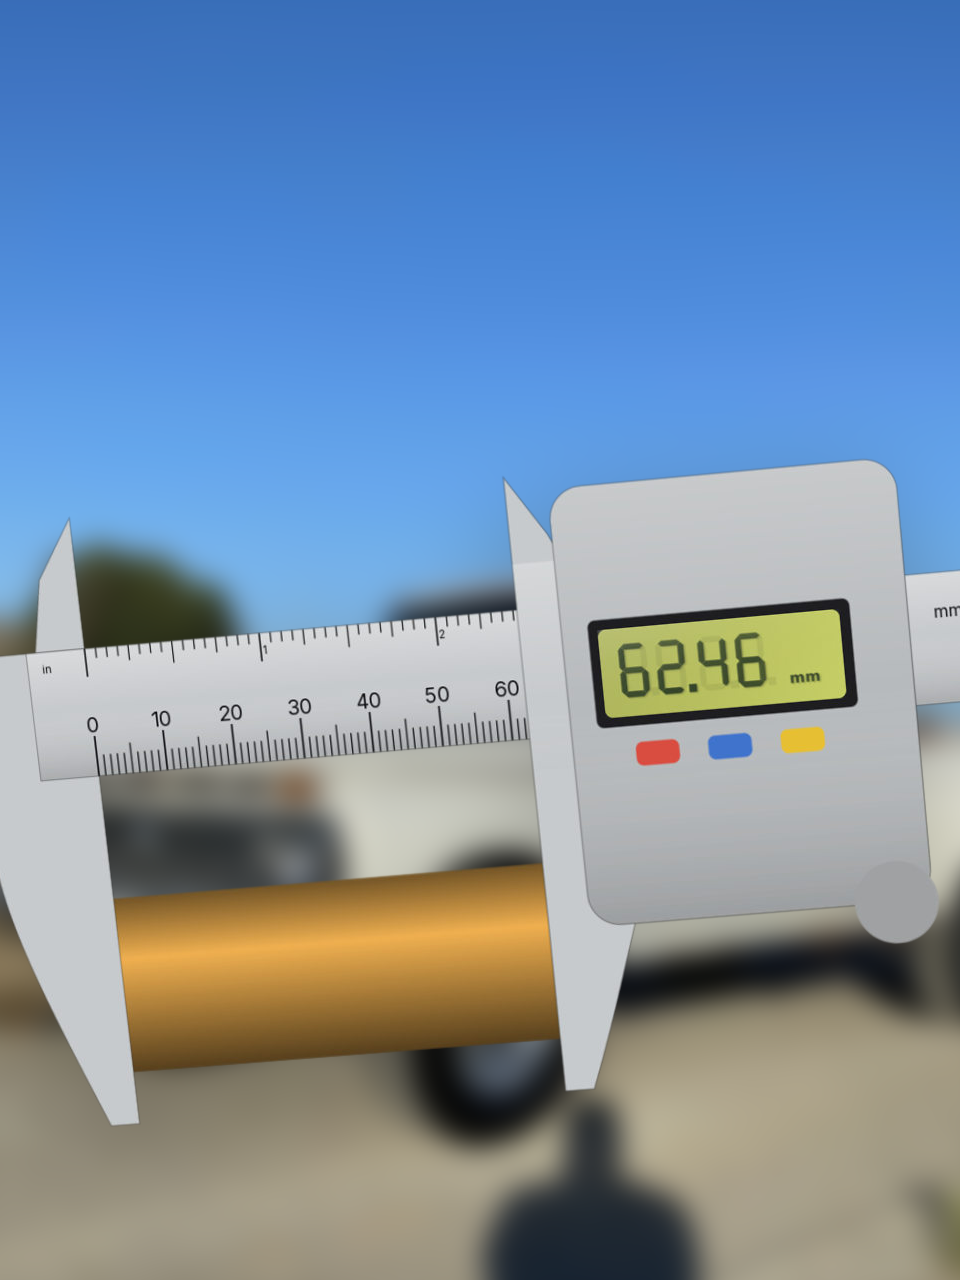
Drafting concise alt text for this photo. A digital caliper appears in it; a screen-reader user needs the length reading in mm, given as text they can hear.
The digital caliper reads 62.46 mm
